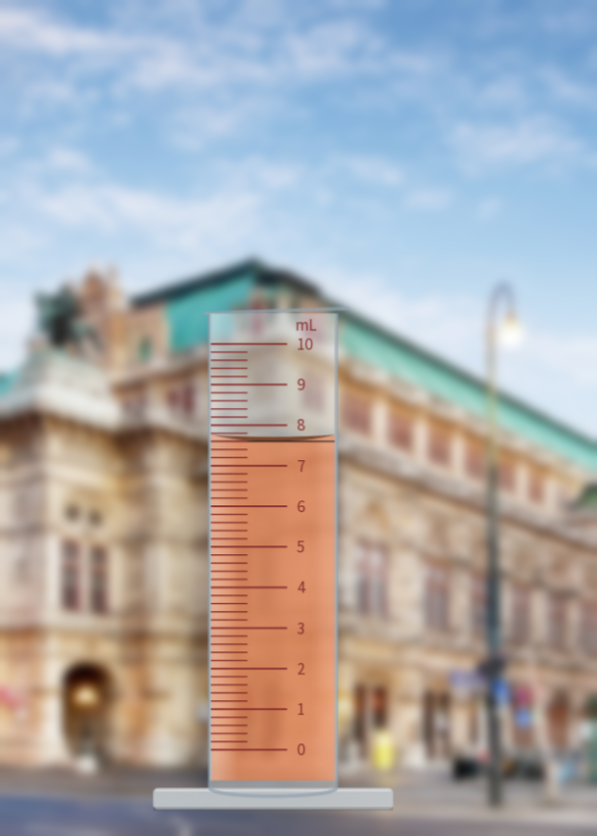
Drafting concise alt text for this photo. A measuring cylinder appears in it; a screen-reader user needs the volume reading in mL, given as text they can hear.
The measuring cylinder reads 7.6 mL
